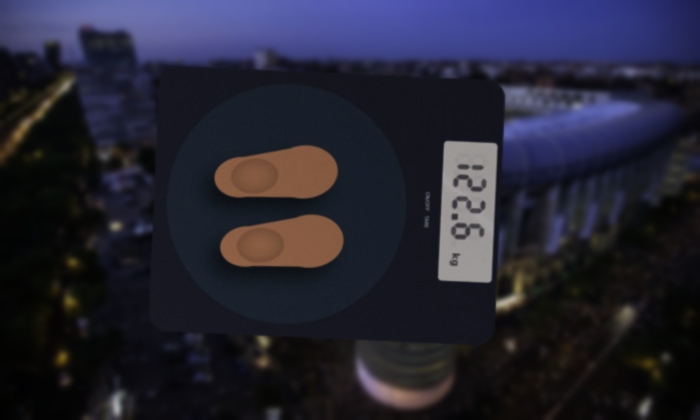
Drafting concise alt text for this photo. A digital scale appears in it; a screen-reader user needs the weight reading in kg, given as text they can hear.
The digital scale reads 122.6 kg
